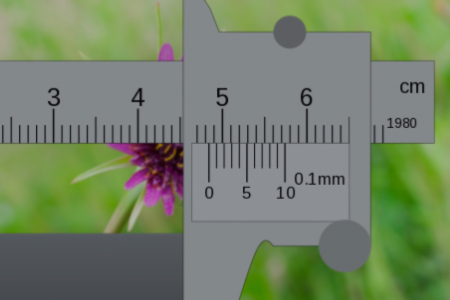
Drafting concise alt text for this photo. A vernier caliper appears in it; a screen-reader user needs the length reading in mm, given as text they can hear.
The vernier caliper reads 48.4 mm
